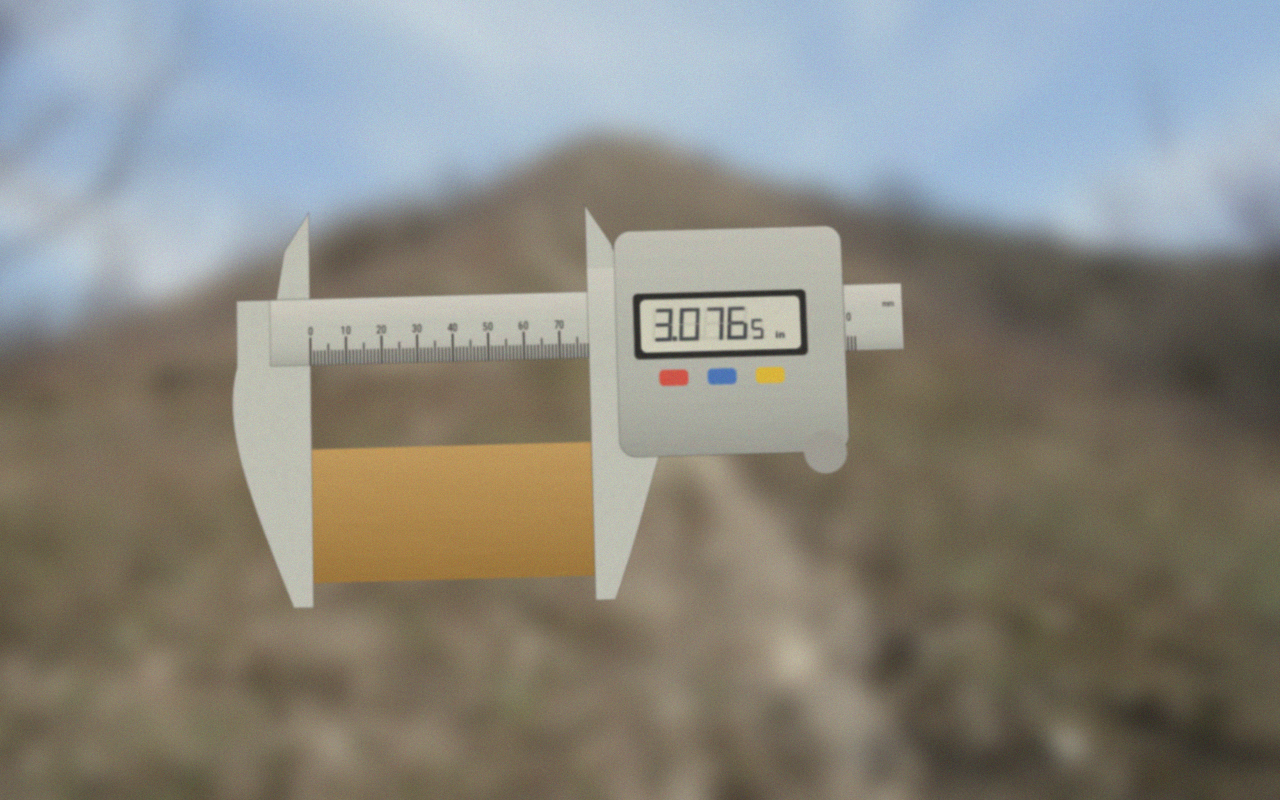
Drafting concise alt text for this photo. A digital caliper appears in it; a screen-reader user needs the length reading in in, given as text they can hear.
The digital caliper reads 3.0765 in
